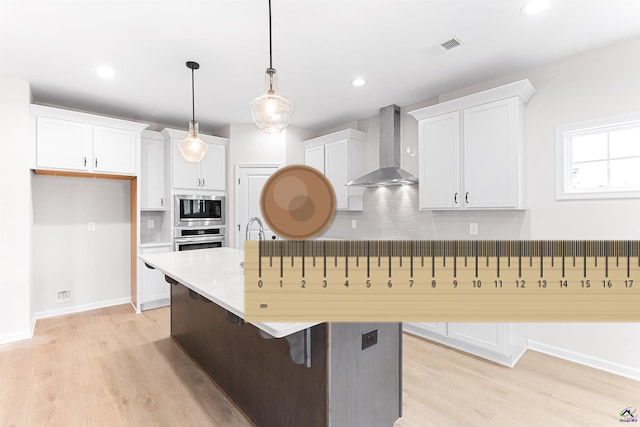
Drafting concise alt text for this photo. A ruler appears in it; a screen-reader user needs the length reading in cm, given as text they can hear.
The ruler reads 3.5 cm
